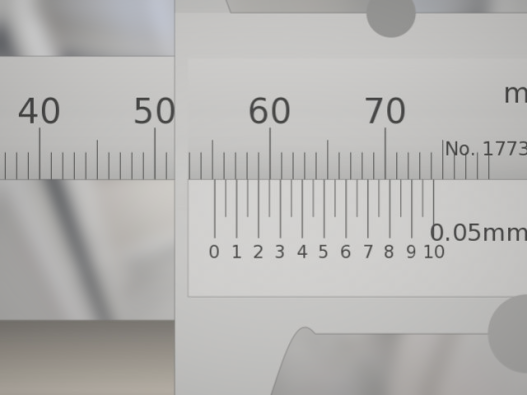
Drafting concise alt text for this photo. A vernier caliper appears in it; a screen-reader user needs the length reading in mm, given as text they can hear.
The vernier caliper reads 55.2 mm
